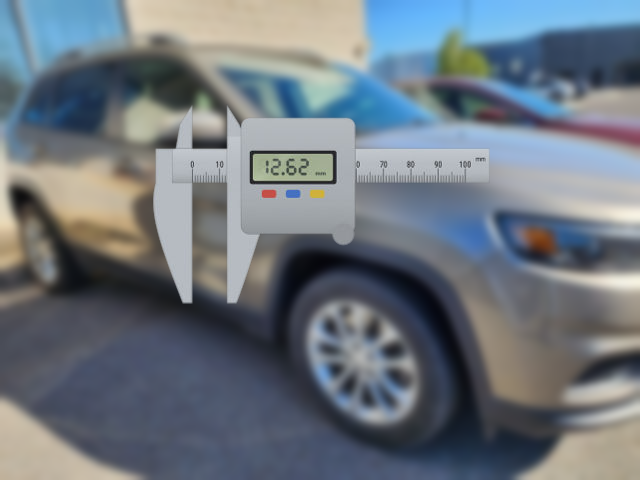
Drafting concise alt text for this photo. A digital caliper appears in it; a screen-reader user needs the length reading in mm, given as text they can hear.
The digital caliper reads 12.62 mm
